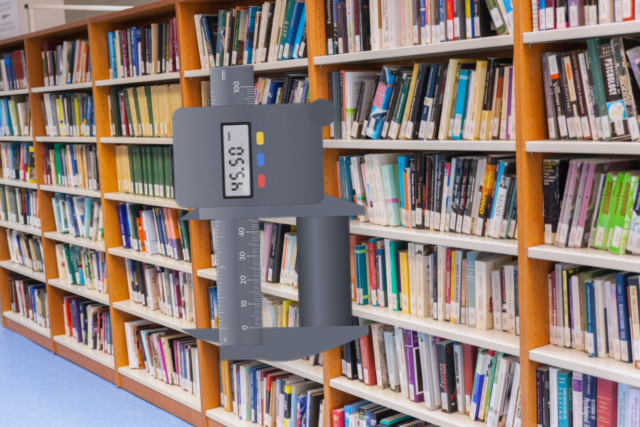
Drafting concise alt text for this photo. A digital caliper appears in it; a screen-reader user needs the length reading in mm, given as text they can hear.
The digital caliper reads 45.50 mm
